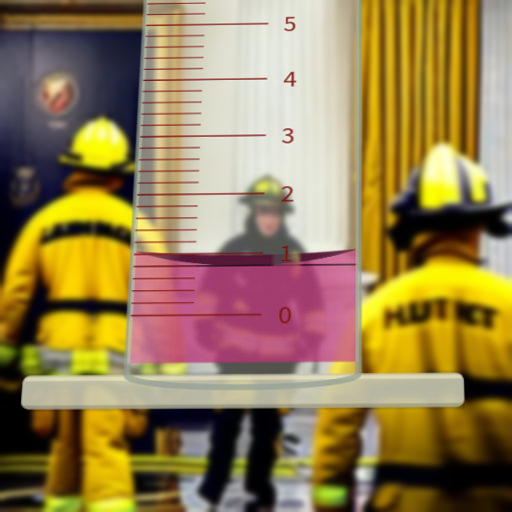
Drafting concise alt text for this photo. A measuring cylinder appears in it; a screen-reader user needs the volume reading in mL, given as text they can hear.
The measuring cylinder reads 0.8 mL
